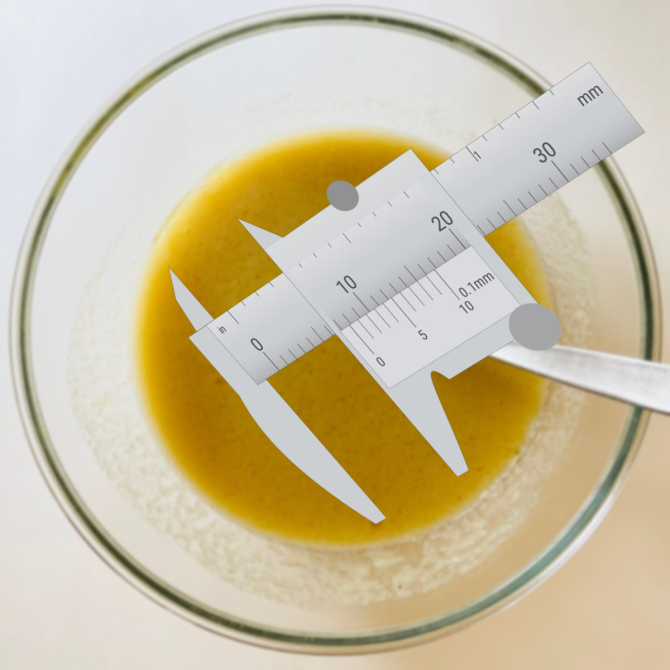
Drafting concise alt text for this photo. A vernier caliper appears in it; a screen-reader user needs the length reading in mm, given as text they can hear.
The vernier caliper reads 7.8 mm
